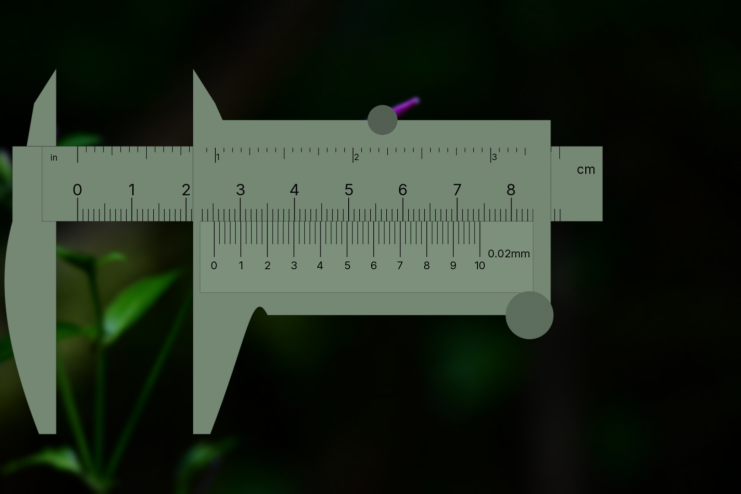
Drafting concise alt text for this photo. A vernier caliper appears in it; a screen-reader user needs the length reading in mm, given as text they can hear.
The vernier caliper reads 25.2 mm
